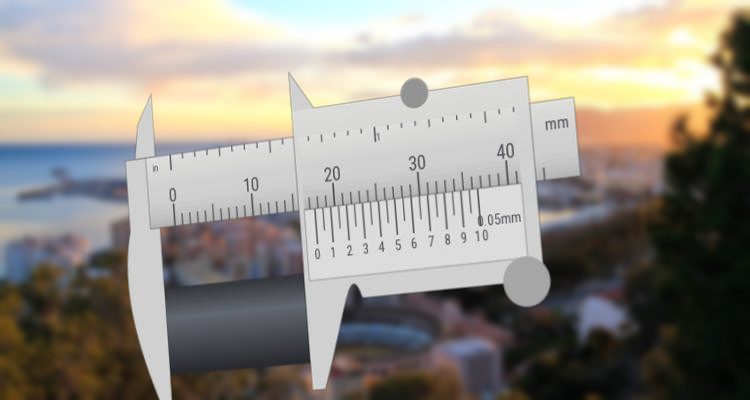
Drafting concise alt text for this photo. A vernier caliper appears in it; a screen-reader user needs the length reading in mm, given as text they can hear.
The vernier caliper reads 17.6 mm
